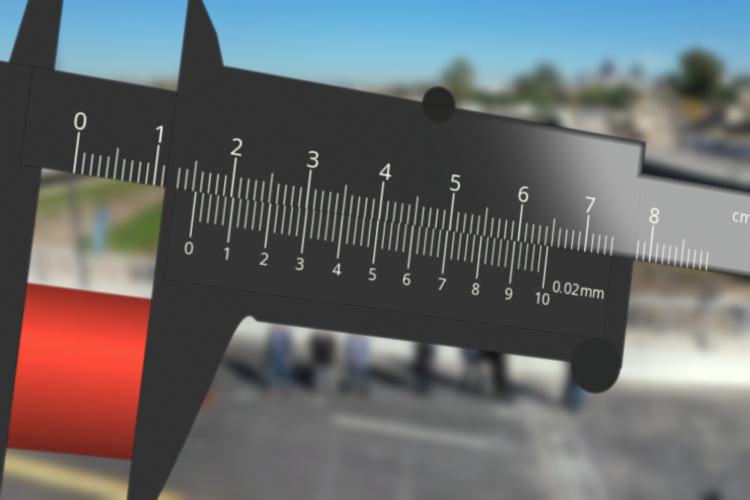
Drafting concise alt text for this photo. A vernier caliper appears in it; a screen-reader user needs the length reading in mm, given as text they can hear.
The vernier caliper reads 15.4 mm
